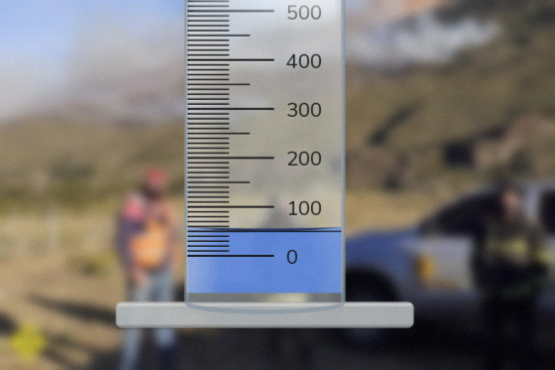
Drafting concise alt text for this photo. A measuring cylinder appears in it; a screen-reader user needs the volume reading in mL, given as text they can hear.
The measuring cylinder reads 50 mL
